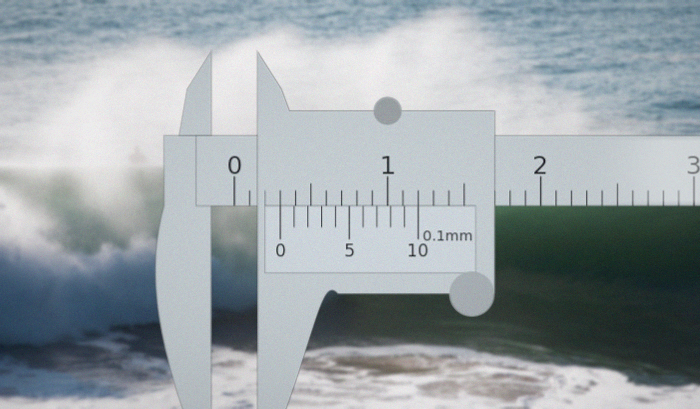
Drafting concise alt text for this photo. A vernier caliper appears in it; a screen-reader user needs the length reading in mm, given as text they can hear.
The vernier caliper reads 3.0 mm
